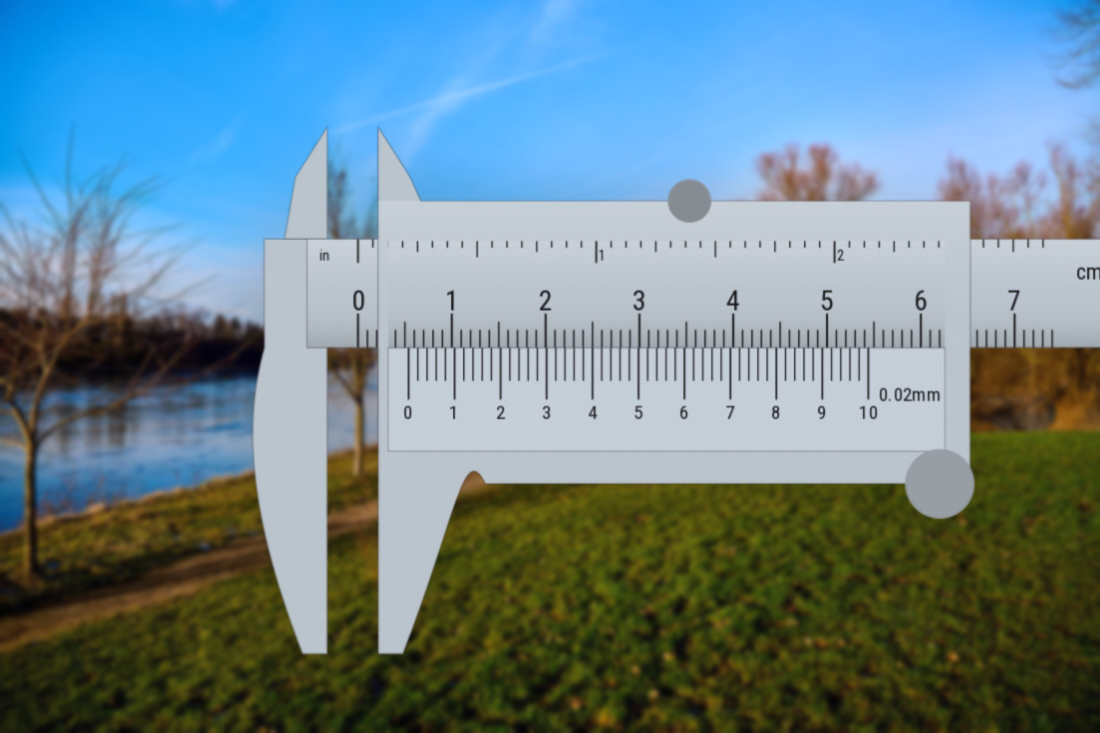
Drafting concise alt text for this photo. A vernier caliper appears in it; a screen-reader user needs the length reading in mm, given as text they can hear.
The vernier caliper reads 5.4 mm
